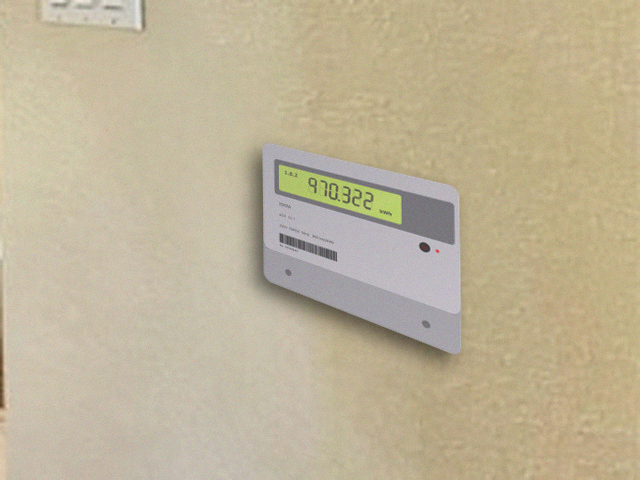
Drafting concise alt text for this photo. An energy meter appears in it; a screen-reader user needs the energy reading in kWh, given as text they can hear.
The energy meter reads 970.322 kWh
